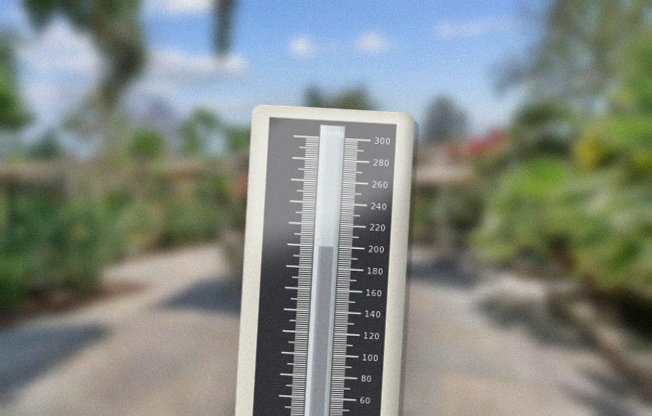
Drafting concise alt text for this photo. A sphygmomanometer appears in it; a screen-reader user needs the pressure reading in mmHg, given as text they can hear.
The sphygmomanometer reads 200 mmHg
